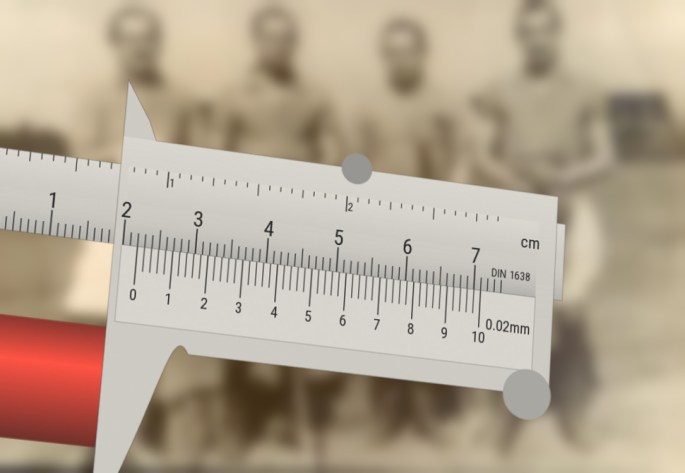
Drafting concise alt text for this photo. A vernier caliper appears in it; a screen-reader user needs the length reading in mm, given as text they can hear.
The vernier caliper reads 22.0 mm
